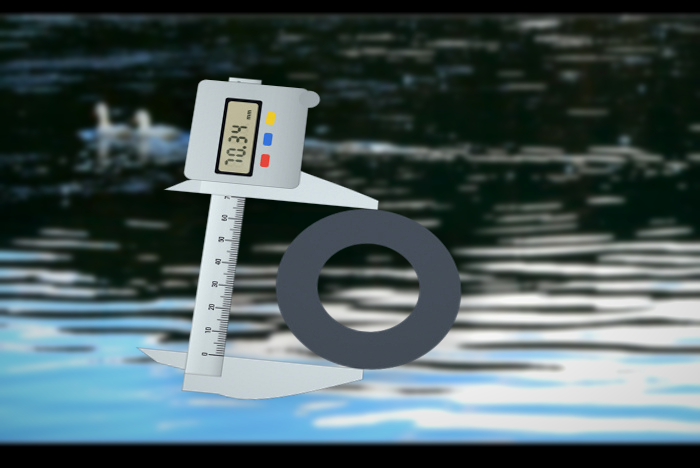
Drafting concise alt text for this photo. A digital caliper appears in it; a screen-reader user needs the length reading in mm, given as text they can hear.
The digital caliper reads 70.34 mm
